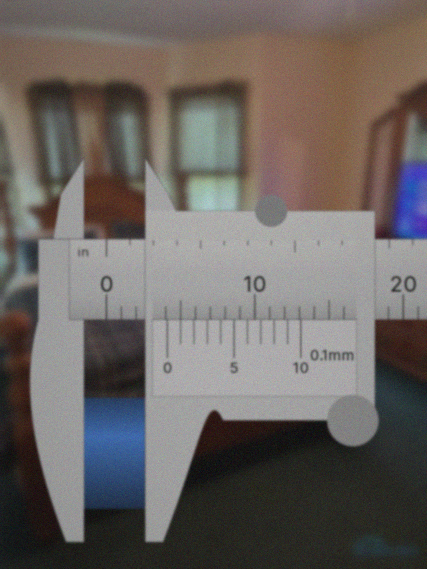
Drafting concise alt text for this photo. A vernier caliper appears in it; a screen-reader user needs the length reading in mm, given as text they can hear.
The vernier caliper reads 4.1 mm
